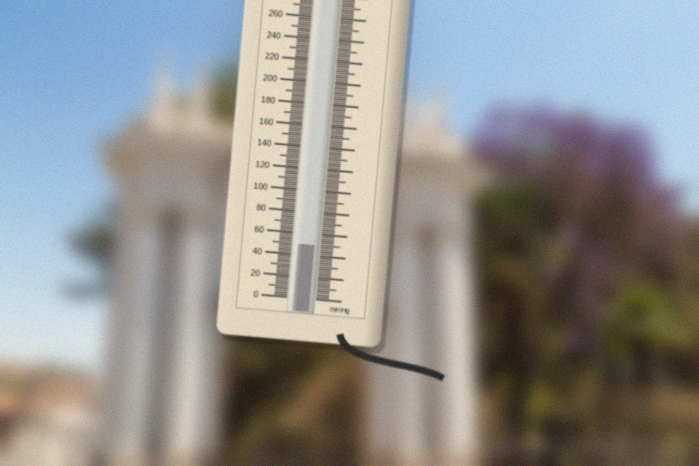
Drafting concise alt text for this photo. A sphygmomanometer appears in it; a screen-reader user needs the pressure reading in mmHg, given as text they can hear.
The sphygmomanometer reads 50 mmHg
